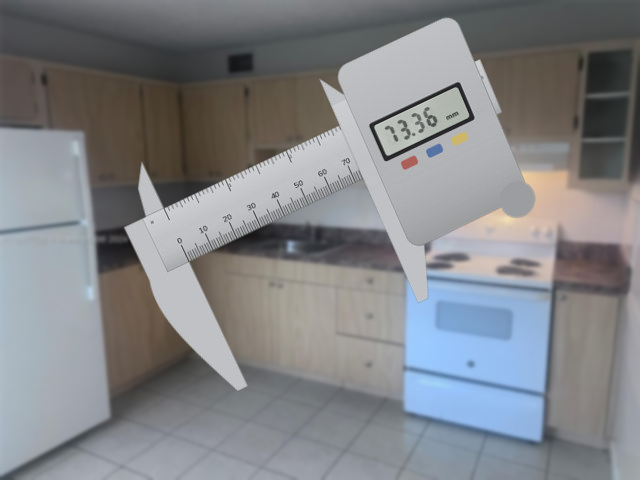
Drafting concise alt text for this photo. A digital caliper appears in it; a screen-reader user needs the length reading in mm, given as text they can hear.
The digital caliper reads 73.36 mm
